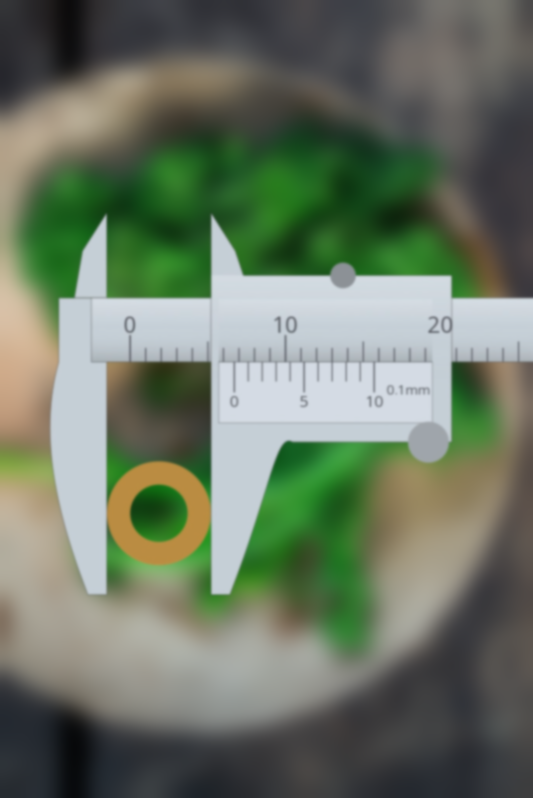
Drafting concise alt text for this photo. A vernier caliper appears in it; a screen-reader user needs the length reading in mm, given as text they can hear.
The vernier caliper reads 6.7 mm
